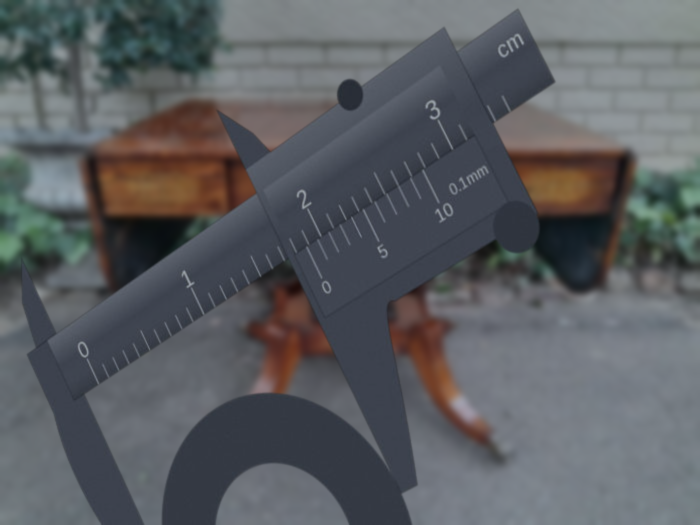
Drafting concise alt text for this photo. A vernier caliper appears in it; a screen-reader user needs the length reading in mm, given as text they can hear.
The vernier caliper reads 18.8 mm
